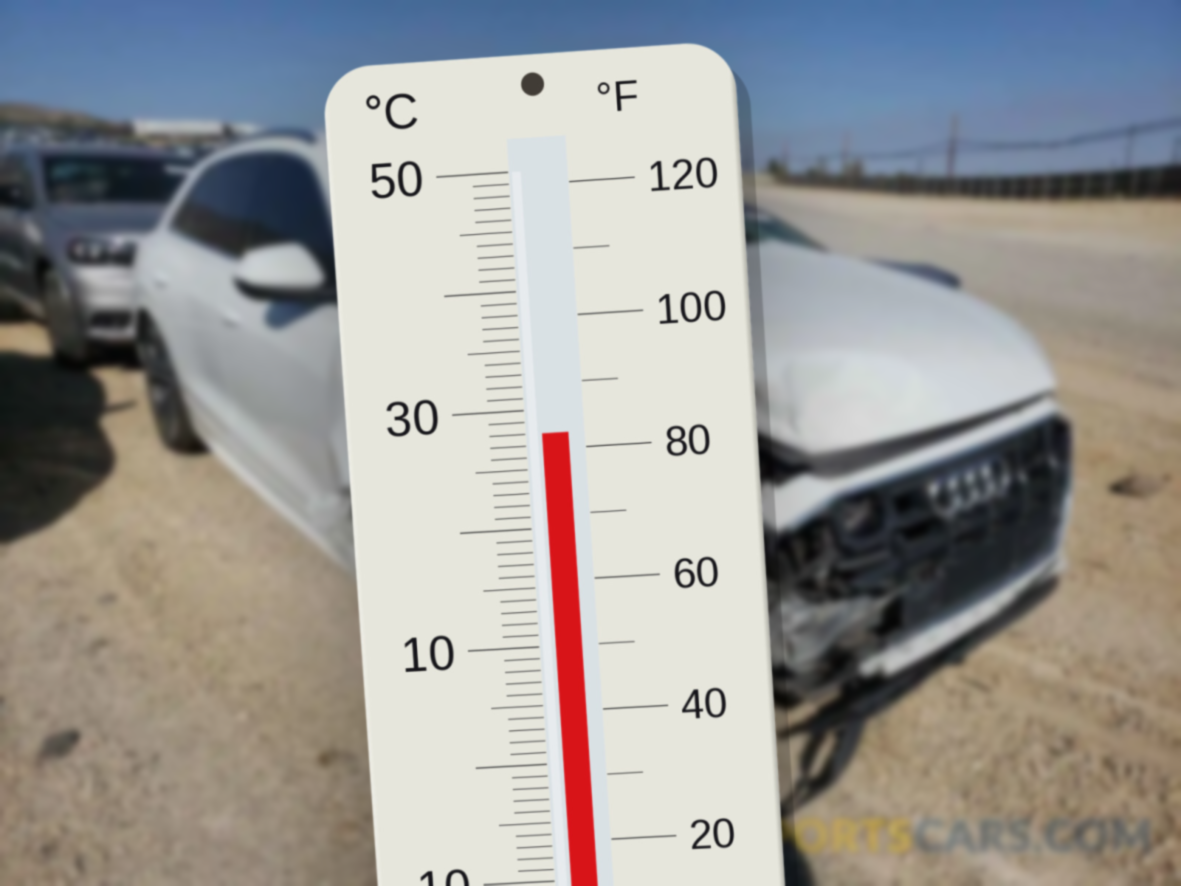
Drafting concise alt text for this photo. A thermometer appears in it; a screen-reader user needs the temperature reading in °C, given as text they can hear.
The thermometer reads 28 °C
